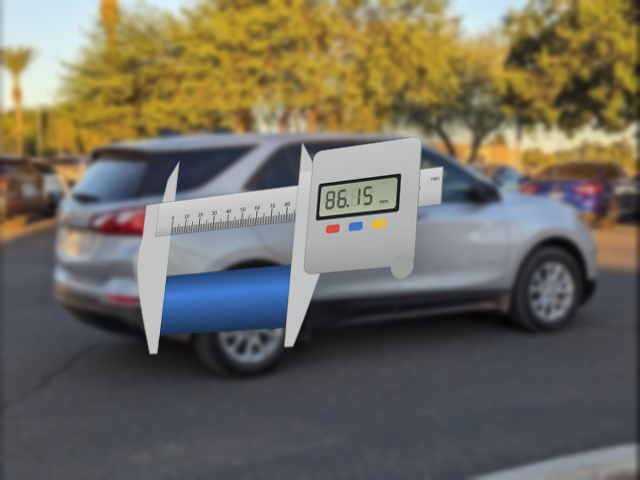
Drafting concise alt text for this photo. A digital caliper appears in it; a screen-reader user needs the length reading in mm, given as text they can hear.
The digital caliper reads 86.15 mm
